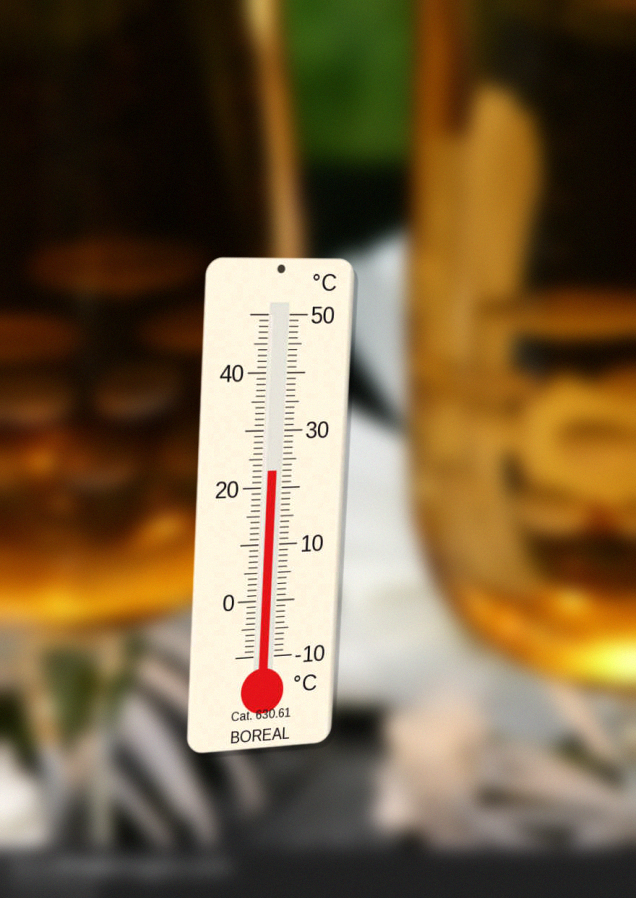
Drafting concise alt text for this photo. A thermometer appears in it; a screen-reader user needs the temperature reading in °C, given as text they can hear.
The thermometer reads 23 °C
